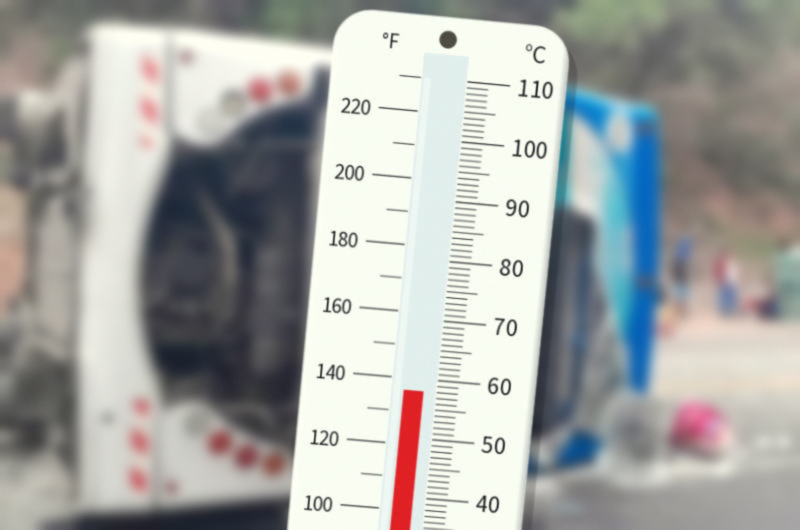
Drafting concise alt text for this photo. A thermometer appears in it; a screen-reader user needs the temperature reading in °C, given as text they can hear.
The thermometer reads 58 °C
